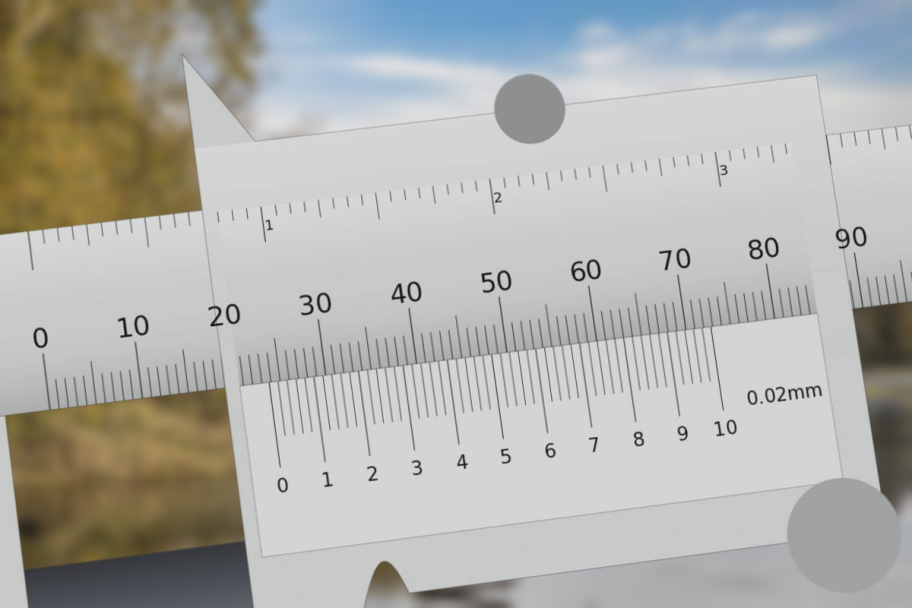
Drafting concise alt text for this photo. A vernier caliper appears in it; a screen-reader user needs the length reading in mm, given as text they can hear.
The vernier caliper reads 23.8 mm
